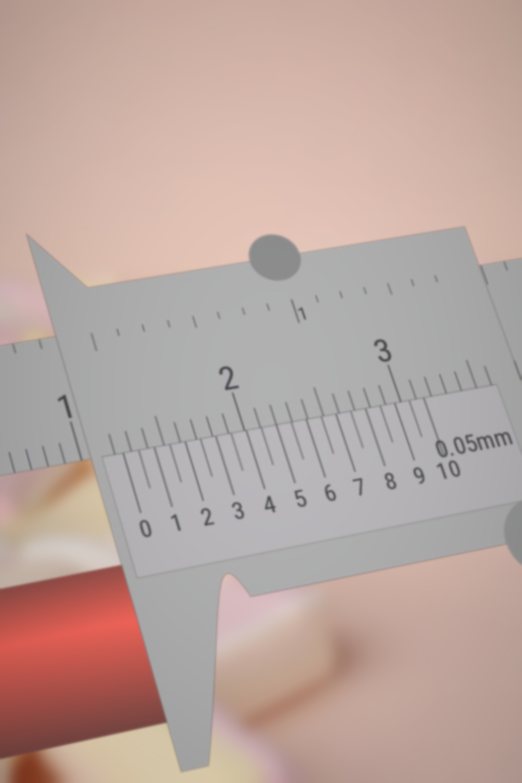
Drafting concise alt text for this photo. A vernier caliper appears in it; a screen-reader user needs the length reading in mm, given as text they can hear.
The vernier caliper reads 12.5 mm
